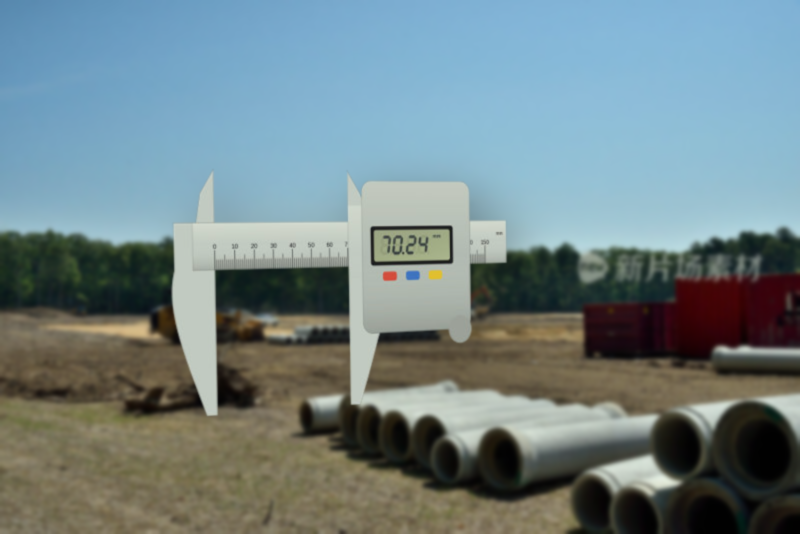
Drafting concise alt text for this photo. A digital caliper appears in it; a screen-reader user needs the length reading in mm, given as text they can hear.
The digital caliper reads 70.24 mm
